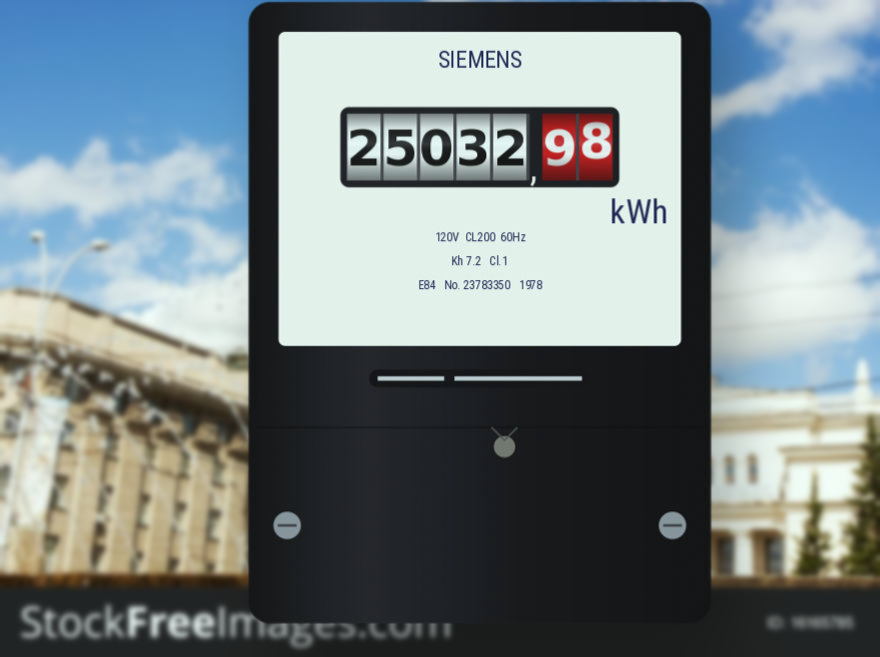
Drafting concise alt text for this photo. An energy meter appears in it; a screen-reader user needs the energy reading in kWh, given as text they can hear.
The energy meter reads 25032.98 kWh
